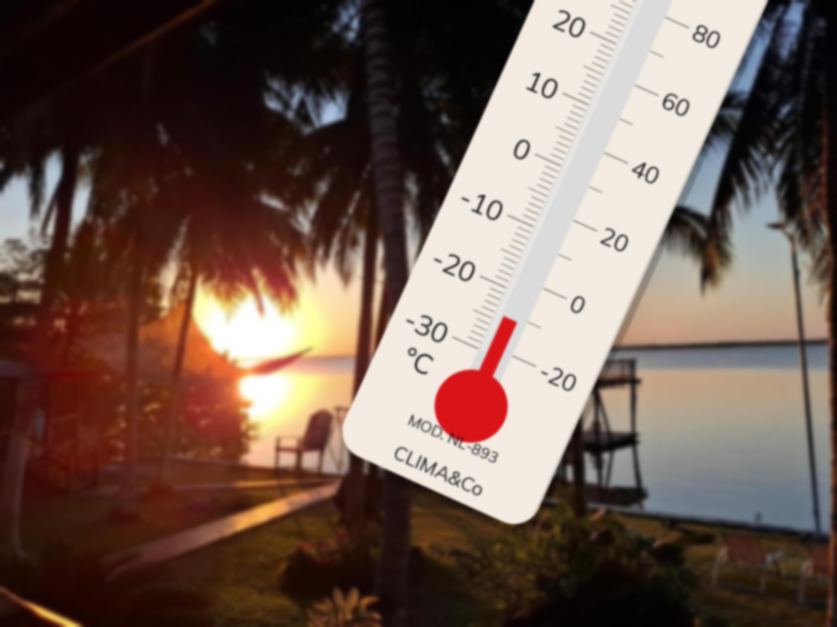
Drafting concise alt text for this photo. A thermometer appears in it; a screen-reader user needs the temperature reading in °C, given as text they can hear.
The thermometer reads -24 °C
